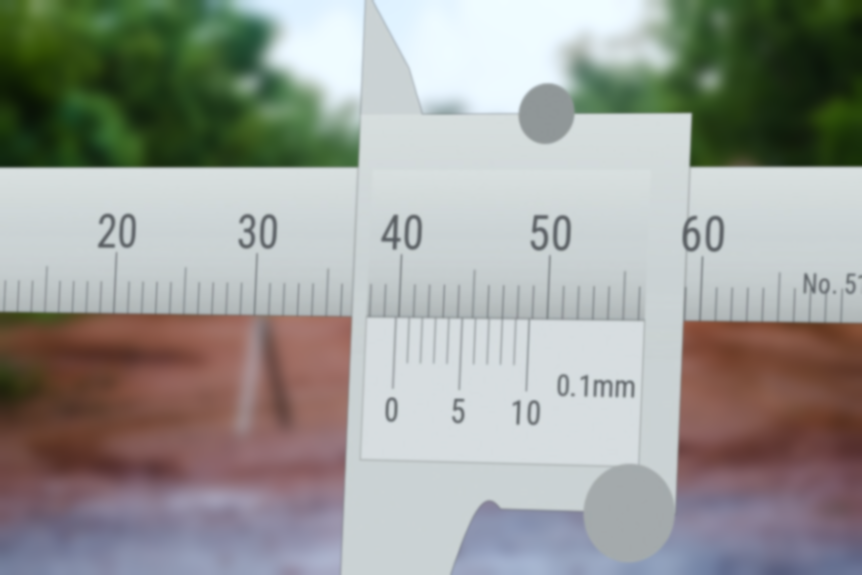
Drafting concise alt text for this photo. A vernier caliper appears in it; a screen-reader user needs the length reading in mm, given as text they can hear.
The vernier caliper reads 39.8 mm
